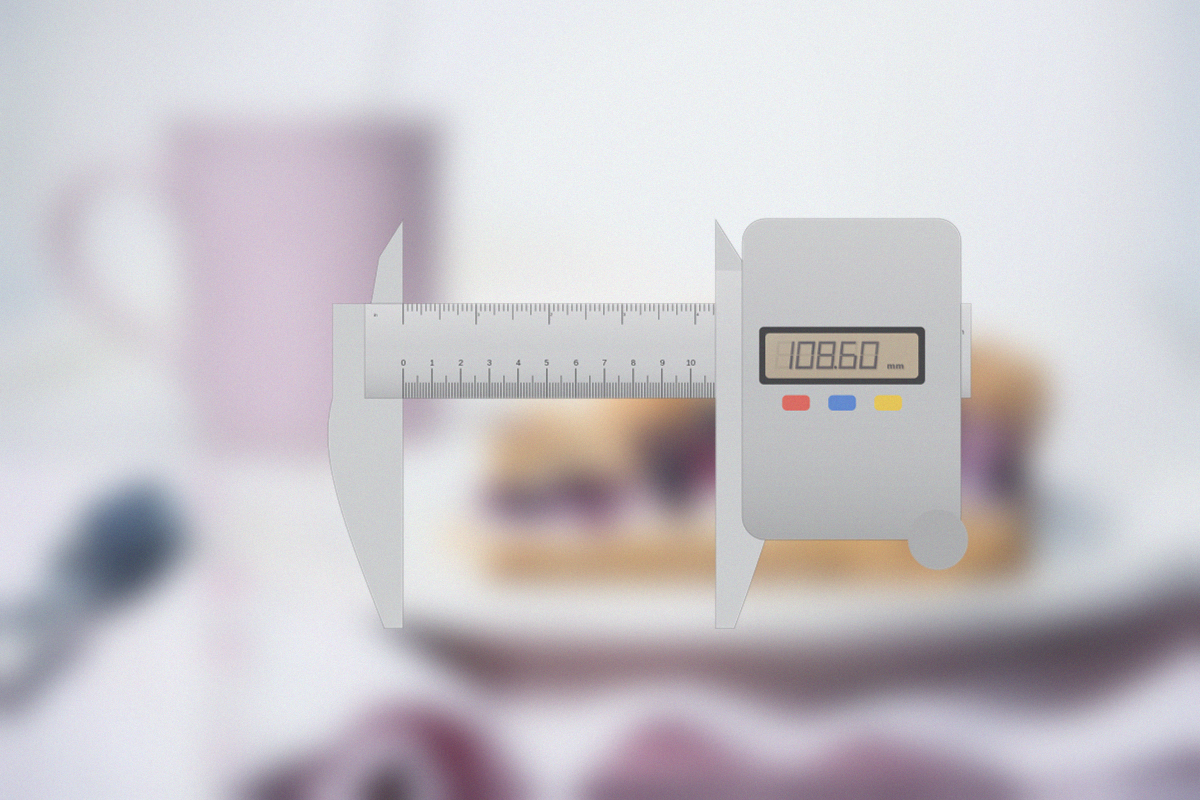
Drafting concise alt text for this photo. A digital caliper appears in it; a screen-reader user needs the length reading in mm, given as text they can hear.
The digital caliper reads 108.60 mm
